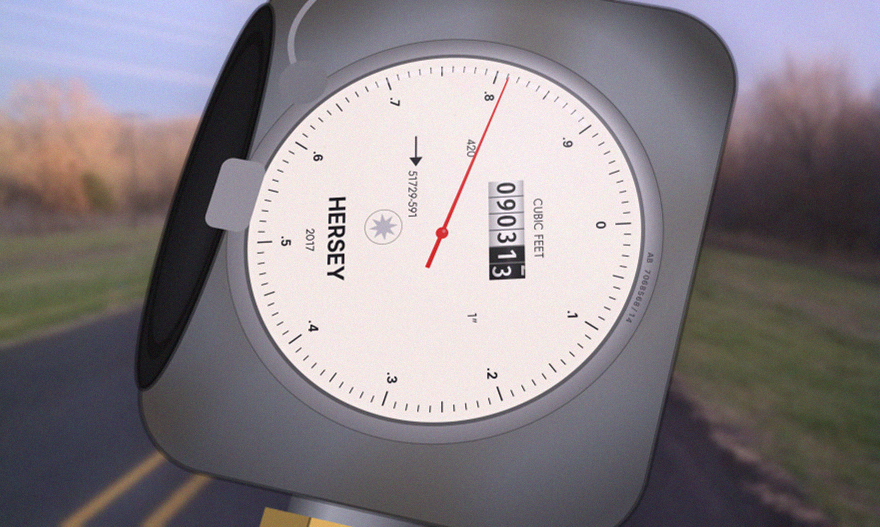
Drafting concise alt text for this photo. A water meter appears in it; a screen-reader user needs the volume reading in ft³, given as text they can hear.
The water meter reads 90312.81 ft³
